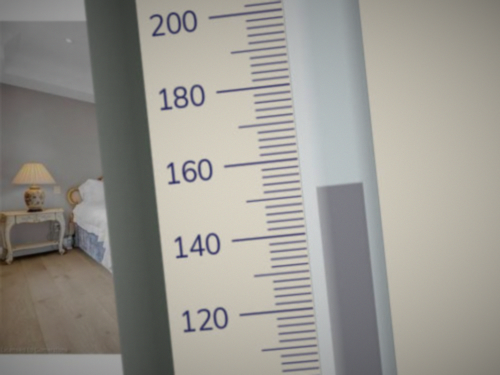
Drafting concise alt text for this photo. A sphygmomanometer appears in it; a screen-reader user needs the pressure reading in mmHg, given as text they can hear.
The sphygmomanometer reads 152 mmHg
